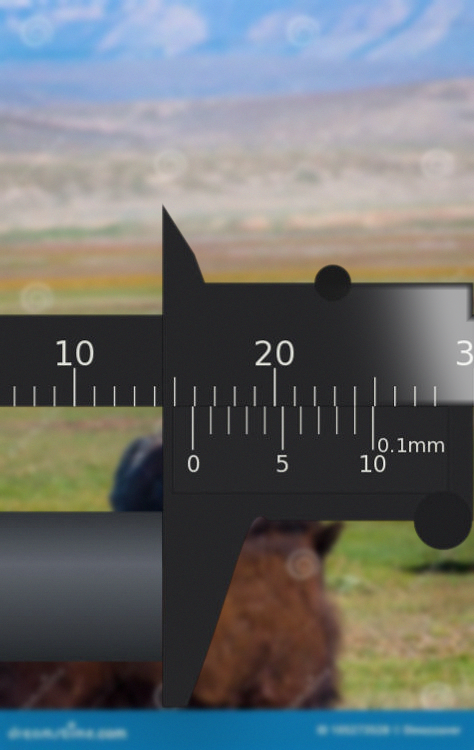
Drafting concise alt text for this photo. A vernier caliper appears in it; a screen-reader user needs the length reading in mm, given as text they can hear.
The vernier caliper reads 15.9 mm
